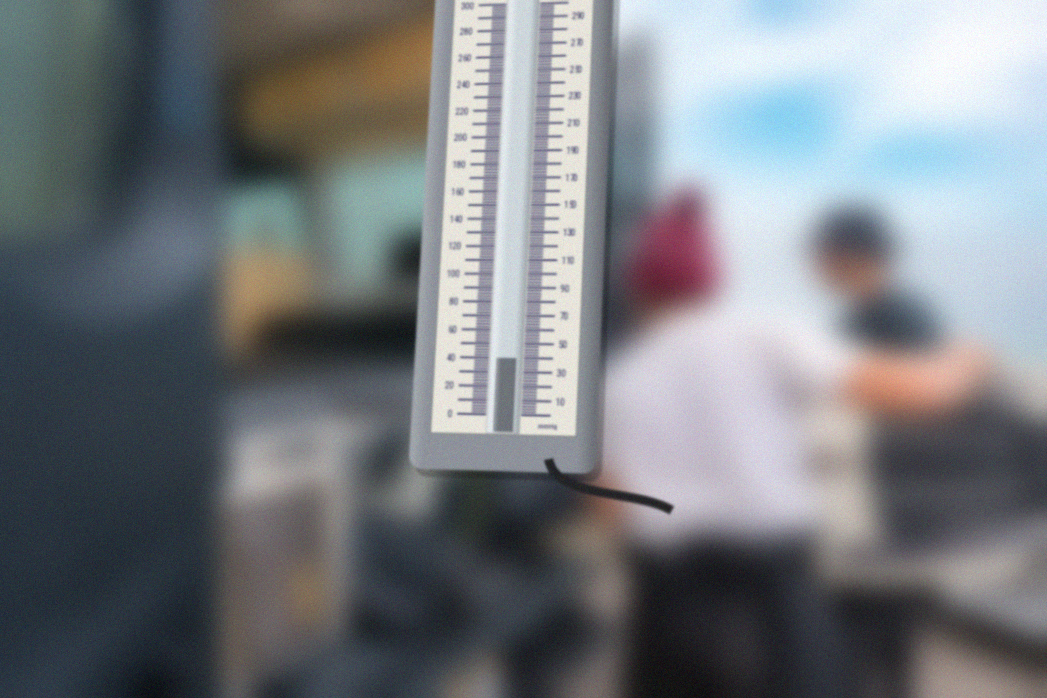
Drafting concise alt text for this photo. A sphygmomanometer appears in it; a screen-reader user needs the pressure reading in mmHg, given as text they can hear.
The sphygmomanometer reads 40 mmHg
